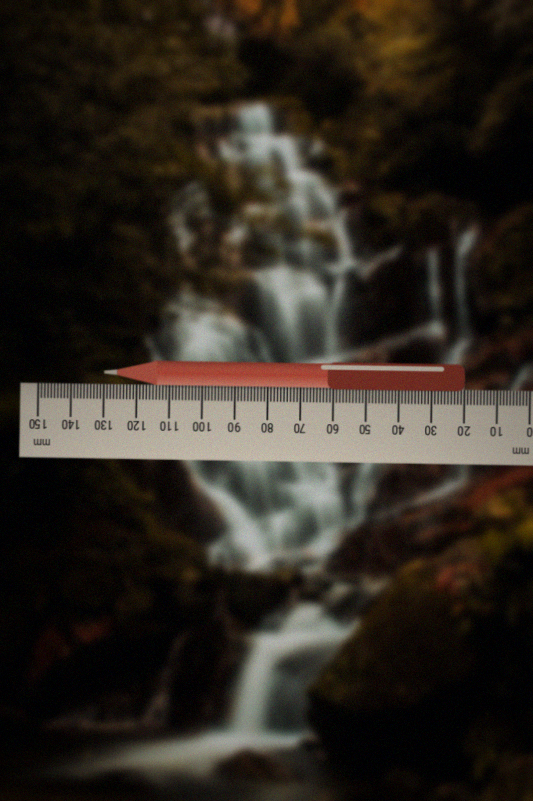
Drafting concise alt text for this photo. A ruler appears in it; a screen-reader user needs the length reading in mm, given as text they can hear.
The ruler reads 110 mm
